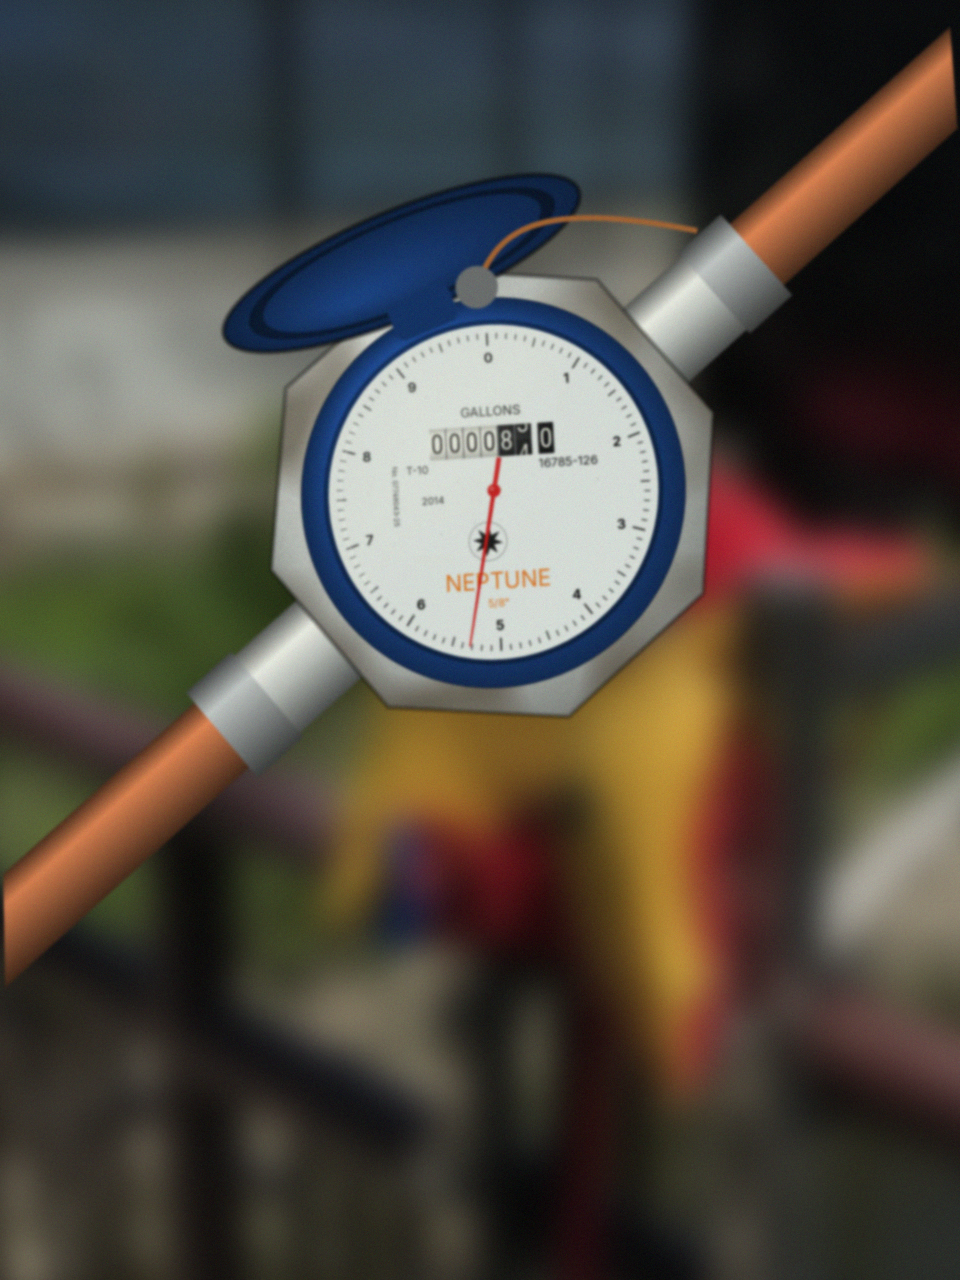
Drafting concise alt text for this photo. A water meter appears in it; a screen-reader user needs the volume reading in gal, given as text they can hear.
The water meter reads 835.3 gal
